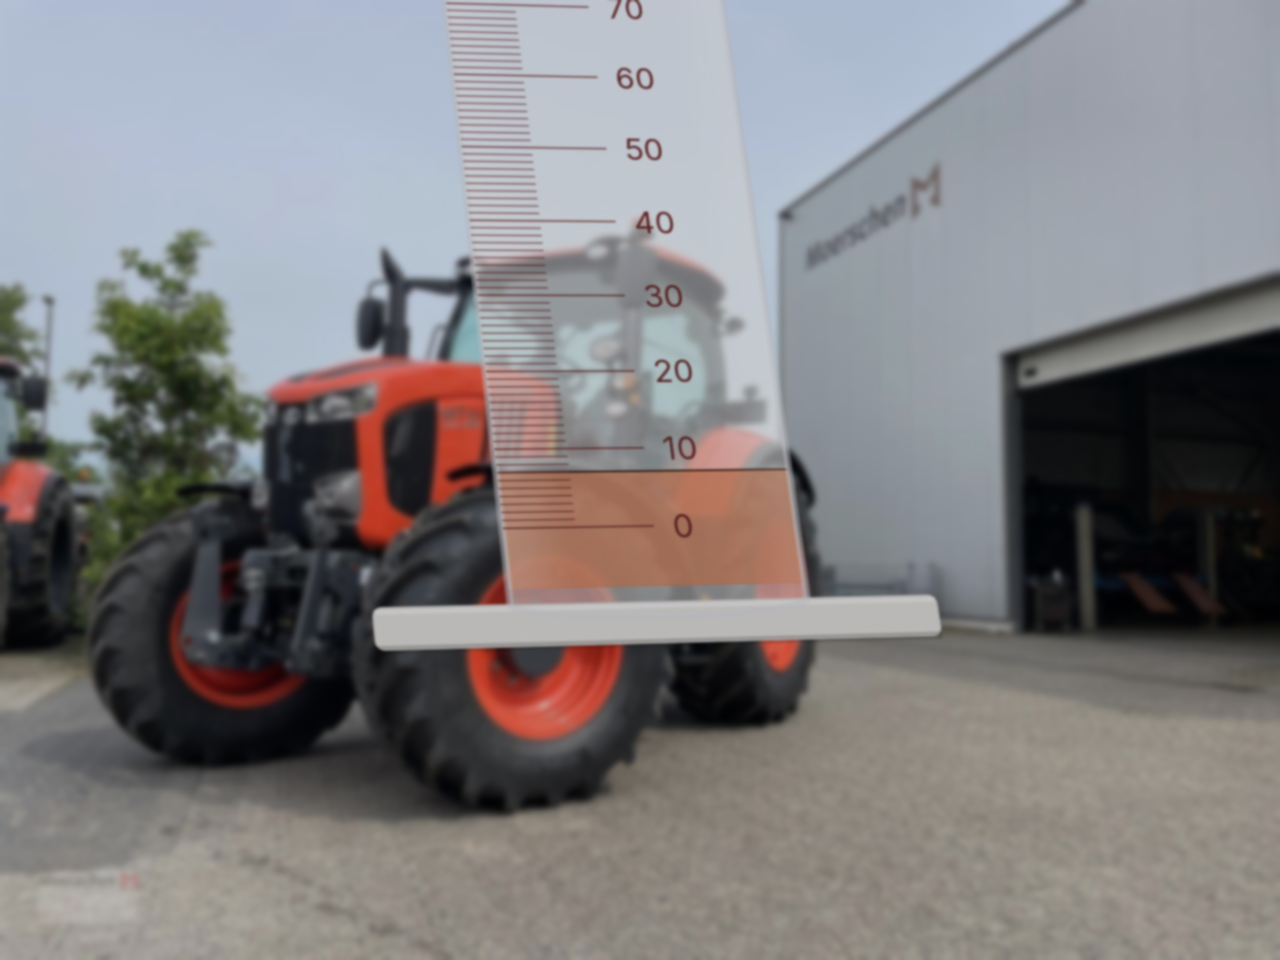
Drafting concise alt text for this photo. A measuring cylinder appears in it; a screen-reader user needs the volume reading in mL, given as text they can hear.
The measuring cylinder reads 7 mL
